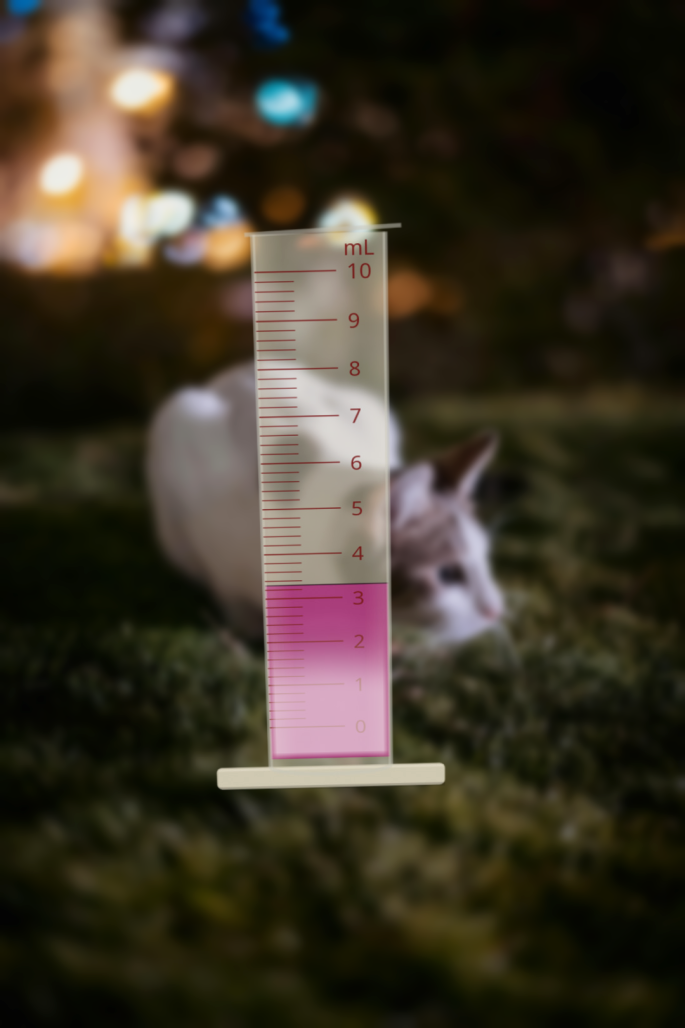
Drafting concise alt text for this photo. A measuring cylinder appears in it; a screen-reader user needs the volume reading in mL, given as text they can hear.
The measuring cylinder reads 3.3 mL
